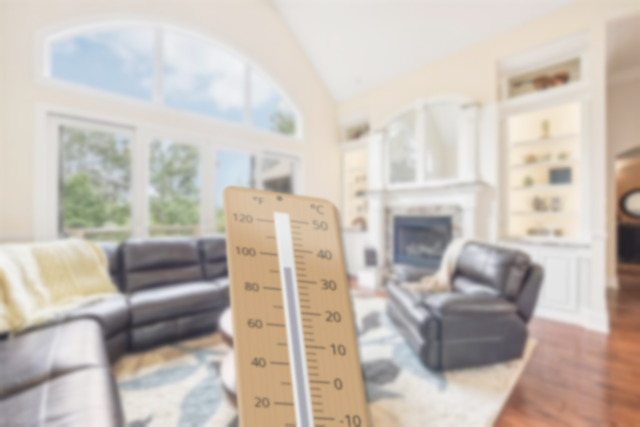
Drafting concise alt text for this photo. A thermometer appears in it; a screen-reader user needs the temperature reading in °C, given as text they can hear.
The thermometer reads 34 °C
